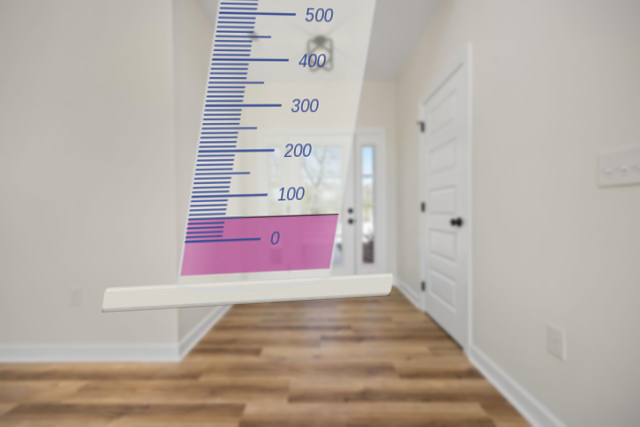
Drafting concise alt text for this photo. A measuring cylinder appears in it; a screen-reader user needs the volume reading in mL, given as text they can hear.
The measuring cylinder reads 50 mL
